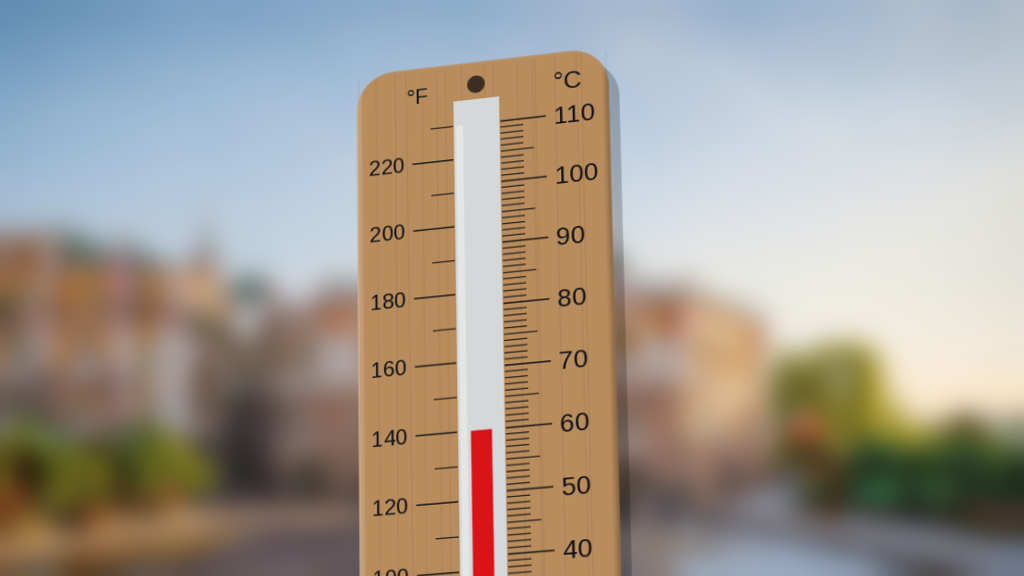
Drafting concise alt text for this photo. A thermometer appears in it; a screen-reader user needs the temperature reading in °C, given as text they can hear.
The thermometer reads 60 °C
